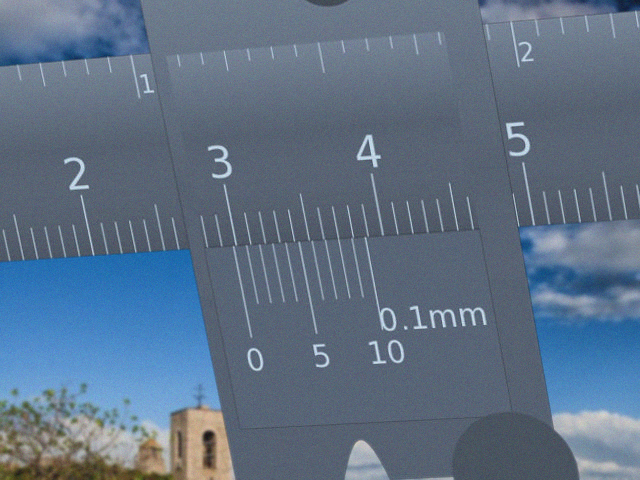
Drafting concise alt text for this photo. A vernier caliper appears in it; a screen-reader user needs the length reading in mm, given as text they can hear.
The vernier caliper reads 29.8 mm
